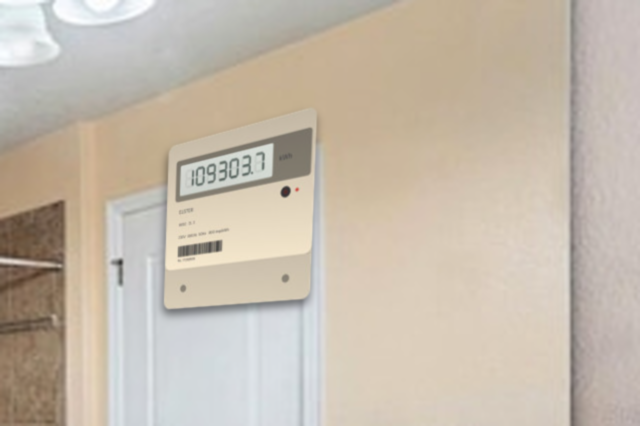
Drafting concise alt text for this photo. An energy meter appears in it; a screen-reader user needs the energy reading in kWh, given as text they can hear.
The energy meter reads 109303.7 kWh
